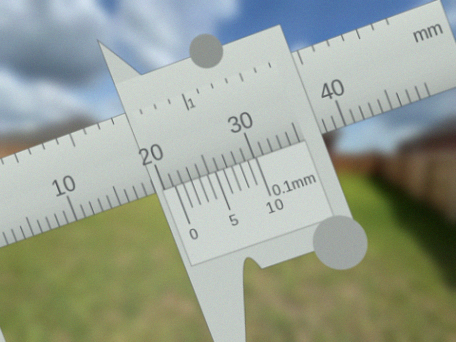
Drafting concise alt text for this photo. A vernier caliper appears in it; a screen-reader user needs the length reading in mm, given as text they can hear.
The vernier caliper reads 21.2 mm
